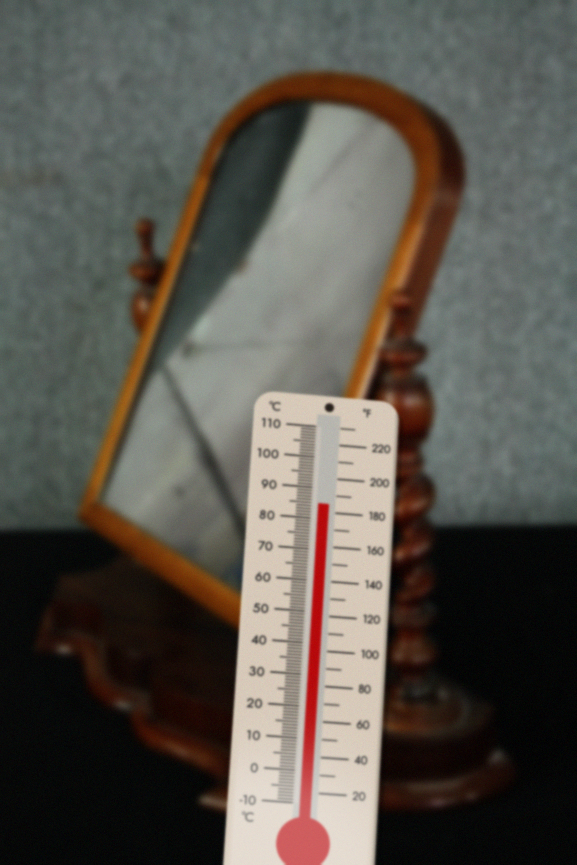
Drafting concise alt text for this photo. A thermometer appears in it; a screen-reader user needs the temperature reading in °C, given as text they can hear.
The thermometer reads 85 °C
